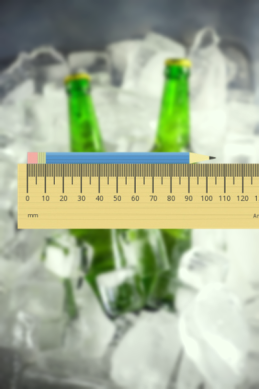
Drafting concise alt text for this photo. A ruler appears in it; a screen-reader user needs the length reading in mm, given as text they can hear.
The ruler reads 105 mm
